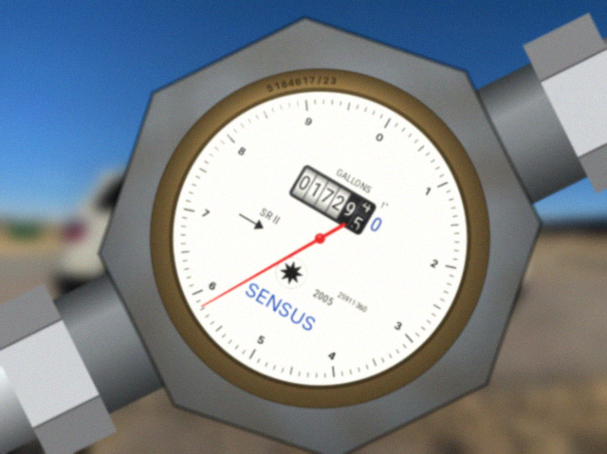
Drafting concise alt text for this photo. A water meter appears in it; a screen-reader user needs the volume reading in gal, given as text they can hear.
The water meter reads 172945.8 gal
